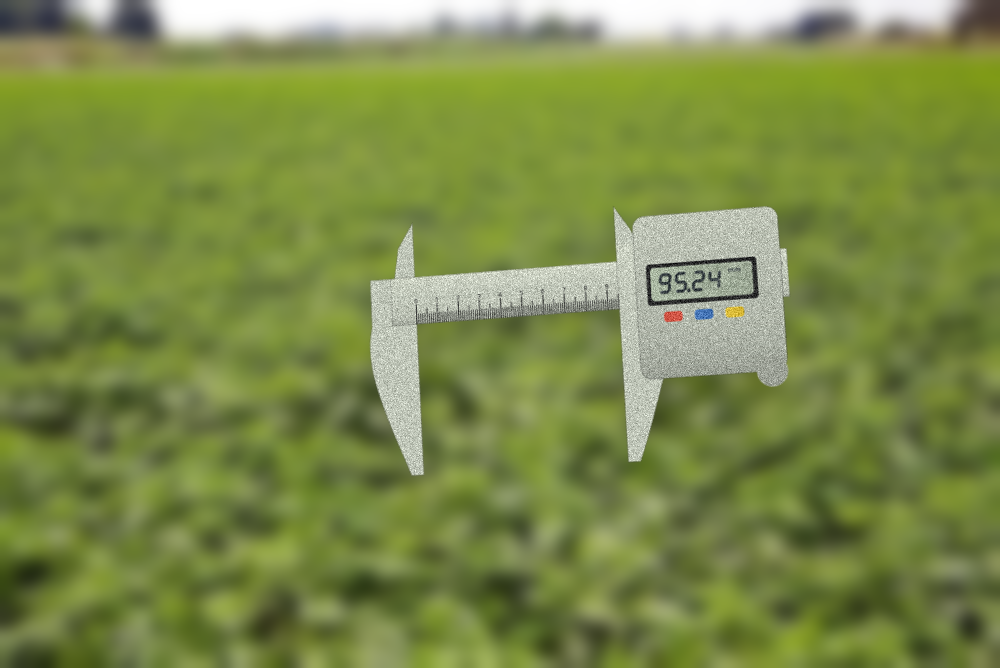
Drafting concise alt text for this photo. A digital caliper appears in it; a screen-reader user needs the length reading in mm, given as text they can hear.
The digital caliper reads 95.24 mm
